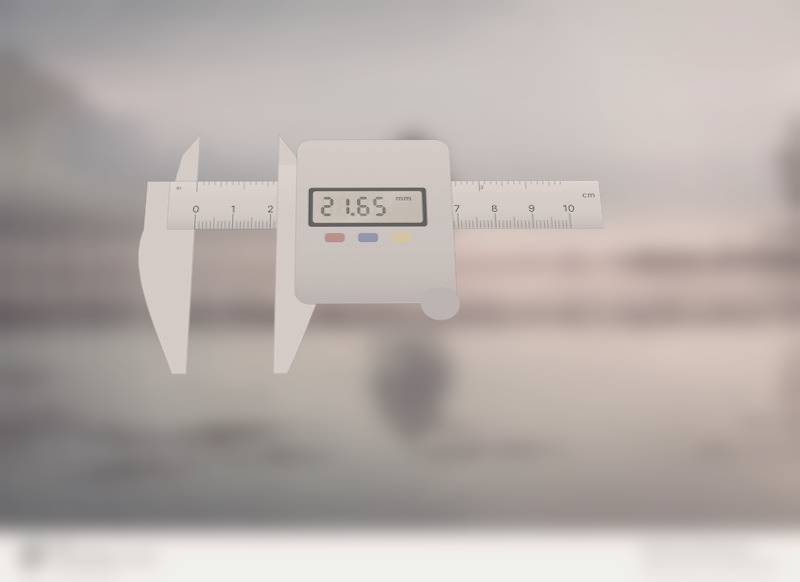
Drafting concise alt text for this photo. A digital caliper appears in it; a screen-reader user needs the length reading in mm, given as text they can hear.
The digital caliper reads 21.65 mm
